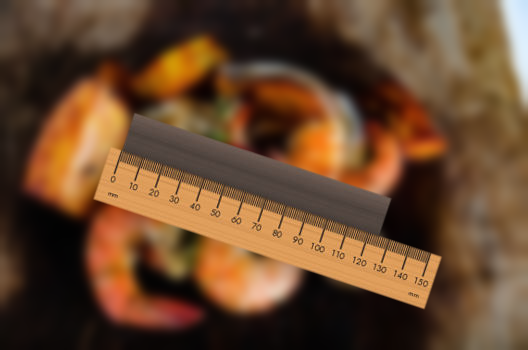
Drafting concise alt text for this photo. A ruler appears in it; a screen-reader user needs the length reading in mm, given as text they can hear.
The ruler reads 125 mm
